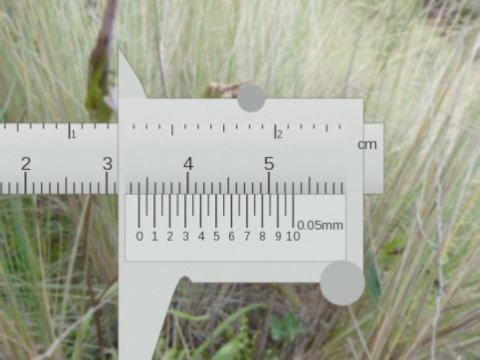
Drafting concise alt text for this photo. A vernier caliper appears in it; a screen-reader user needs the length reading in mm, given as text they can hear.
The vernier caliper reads 34.0 mm
